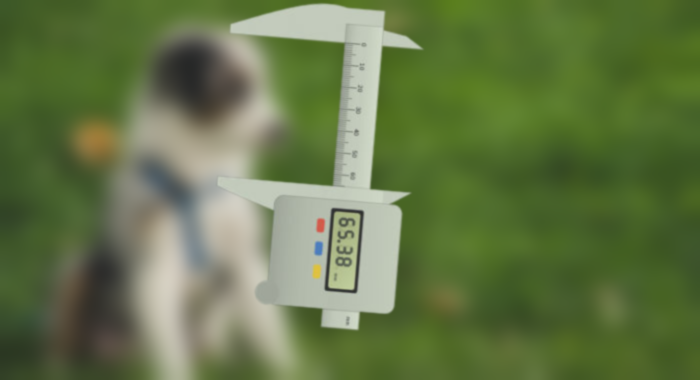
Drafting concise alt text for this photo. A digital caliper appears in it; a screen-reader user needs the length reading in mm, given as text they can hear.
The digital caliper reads 65.38 mm
